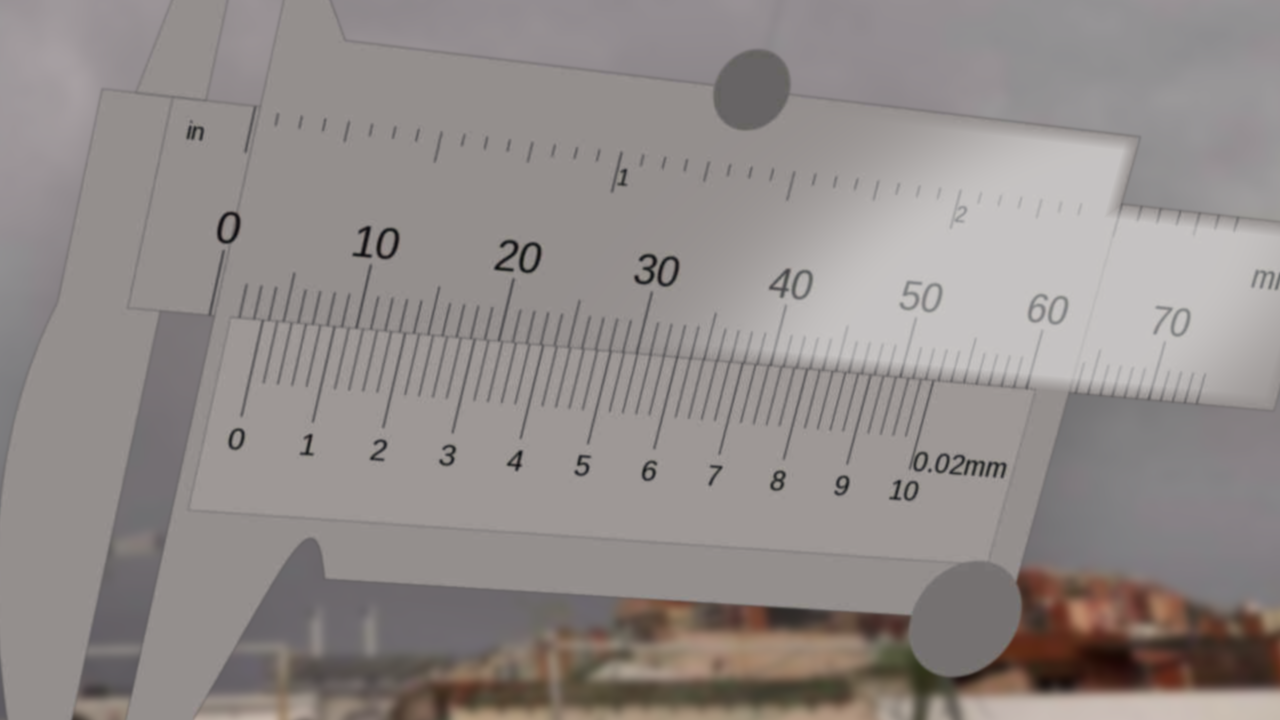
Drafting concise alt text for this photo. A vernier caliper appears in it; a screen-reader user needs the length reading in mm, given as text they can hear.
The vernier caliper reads 3.6 mm
